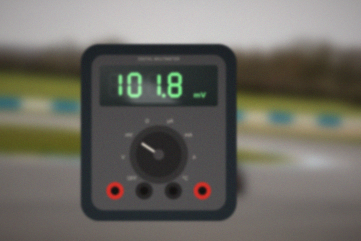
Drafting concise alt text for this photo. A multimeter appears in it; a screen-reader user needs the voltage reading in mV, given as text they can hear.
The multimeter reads 101.8 mV
